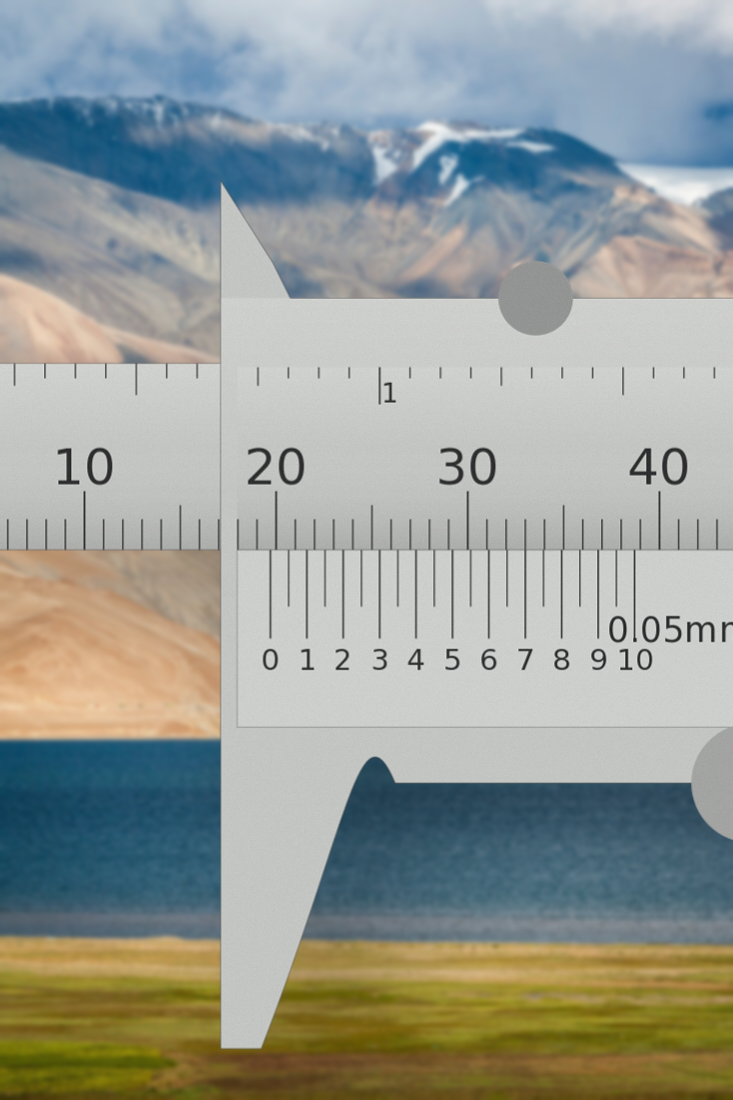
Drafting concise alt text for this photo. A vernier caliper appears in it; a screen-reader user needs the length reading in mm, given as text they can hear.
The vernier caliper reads 19.7 mm
